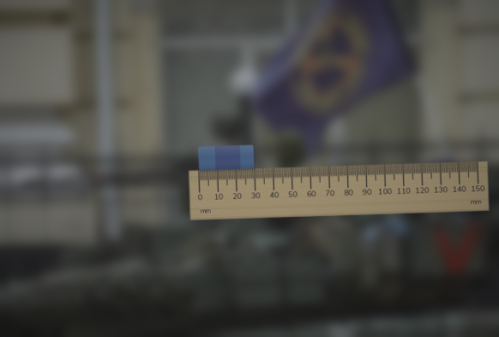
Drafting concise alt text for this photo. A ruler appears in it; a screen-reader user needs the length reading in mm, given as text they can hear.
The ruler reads 30 mm
